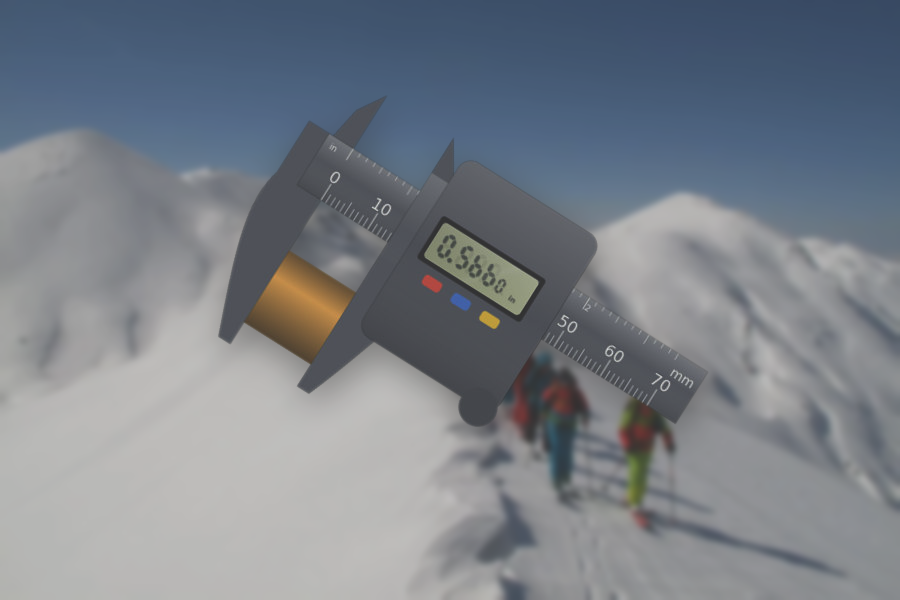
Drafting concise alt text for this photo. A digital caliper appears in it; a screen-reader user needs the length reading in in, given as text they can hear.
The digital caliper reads 0.5660 in
